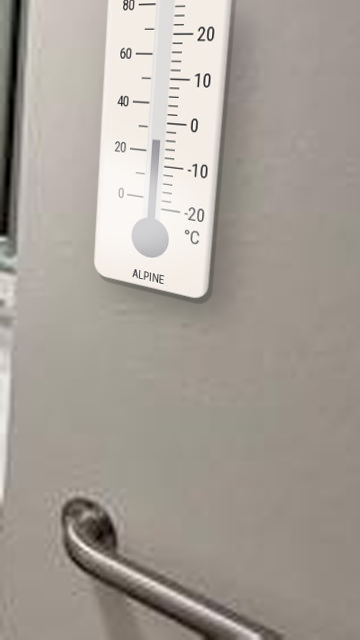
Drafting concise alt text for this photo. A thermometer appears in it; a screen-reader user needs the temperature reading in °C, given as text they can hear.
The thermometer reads -4 °C
